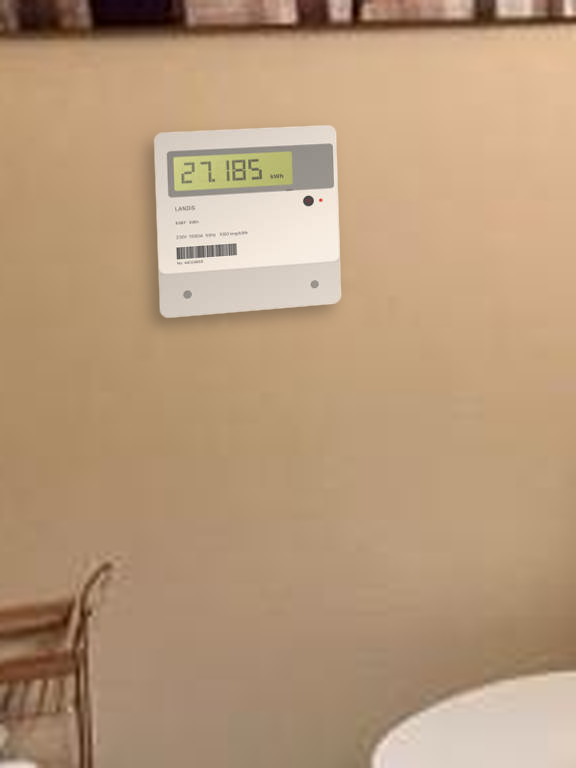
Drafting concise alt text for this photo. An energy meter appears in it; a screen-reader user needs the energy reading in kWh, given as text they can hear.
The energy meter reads 27.185 kWh
